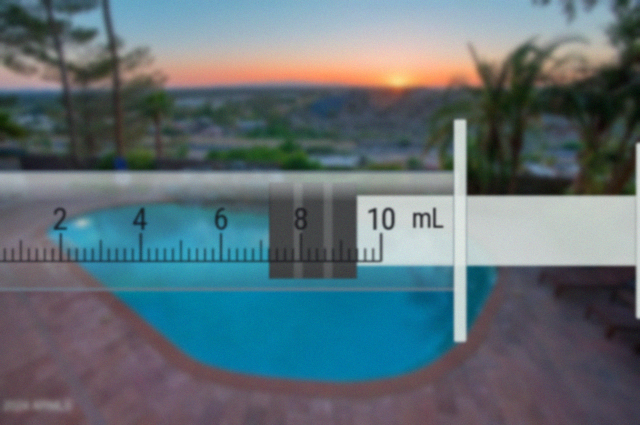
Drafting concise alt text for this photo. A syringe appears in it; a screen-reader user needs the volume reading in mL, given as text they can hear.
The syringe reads 7.2 mL
